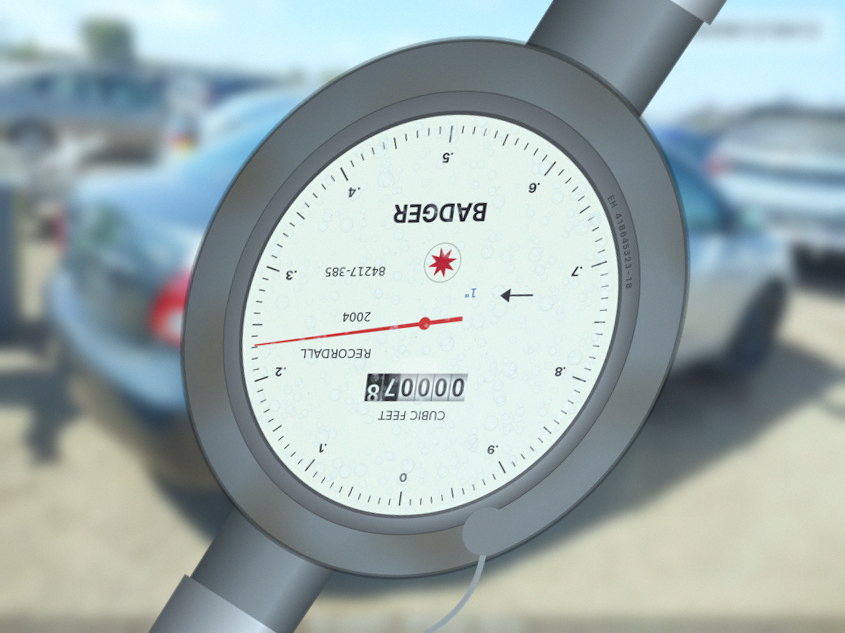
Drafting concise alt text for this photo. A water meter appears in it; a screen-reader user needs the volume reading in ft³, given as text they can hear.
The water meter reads 78.23 ft³
